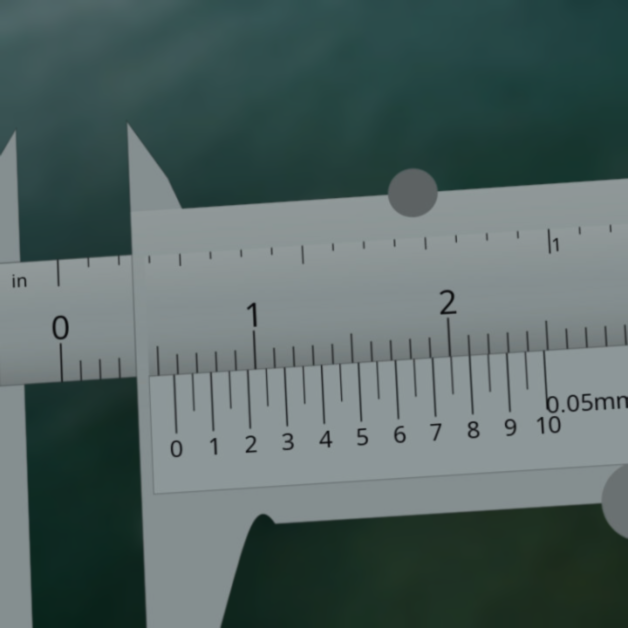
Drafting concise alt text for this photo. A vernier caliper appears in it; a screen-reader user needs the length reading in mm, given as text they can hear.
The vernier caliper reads 5.8 mm
